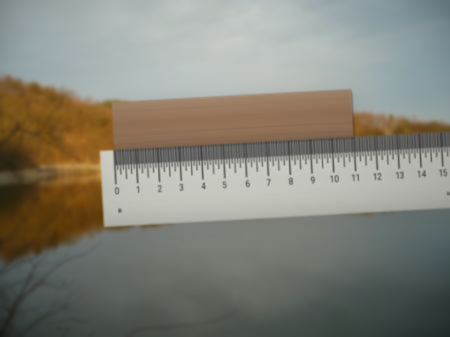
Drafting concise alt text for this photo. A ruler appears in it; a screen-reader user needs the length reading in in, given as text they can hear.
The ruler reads 11 in
